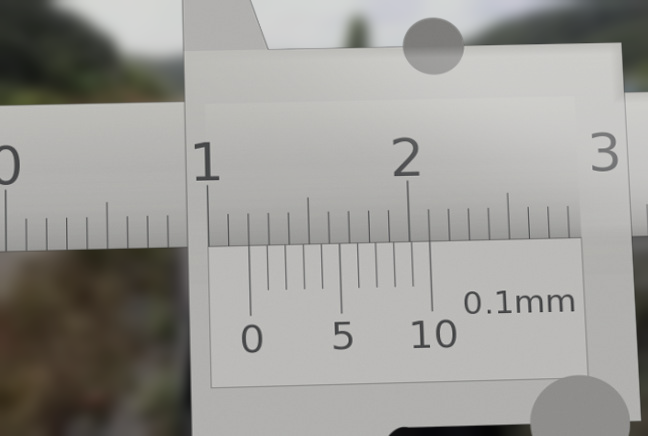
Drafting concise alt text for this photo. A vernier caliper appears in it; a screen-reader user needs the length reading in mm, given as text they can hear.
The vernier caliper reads 12.0 mm
